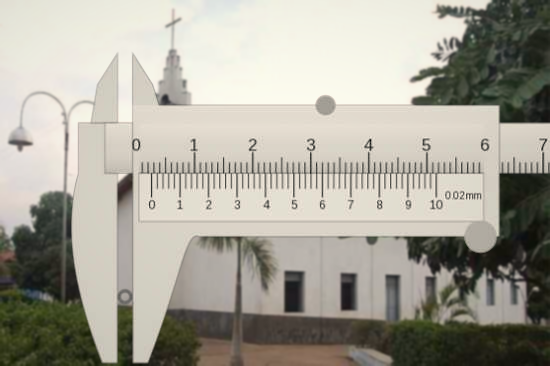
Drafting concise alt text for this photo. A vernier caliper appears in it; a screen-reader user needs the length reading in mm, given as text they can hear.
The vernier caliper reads 2.6 mm
